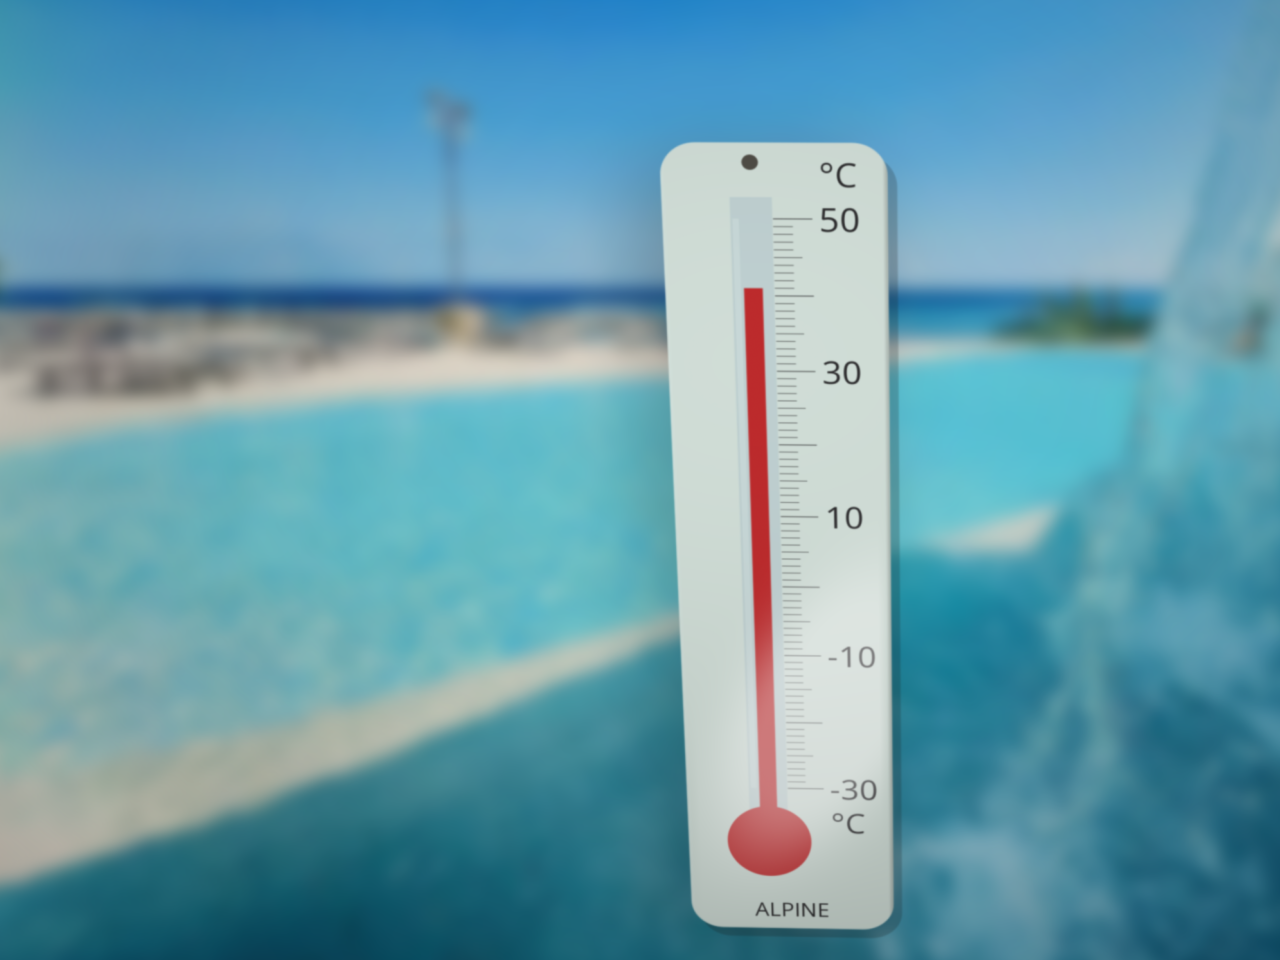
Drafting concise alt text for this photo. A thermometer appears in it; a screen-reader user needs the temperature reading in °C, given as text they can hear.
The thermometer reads 41 °C
